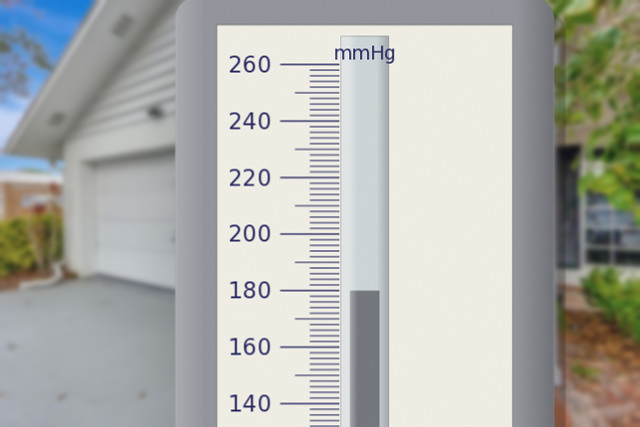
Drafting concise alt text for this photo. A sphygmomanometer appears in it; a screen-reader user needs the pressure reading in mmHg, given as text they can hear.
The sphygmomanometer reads 180 mmHg
